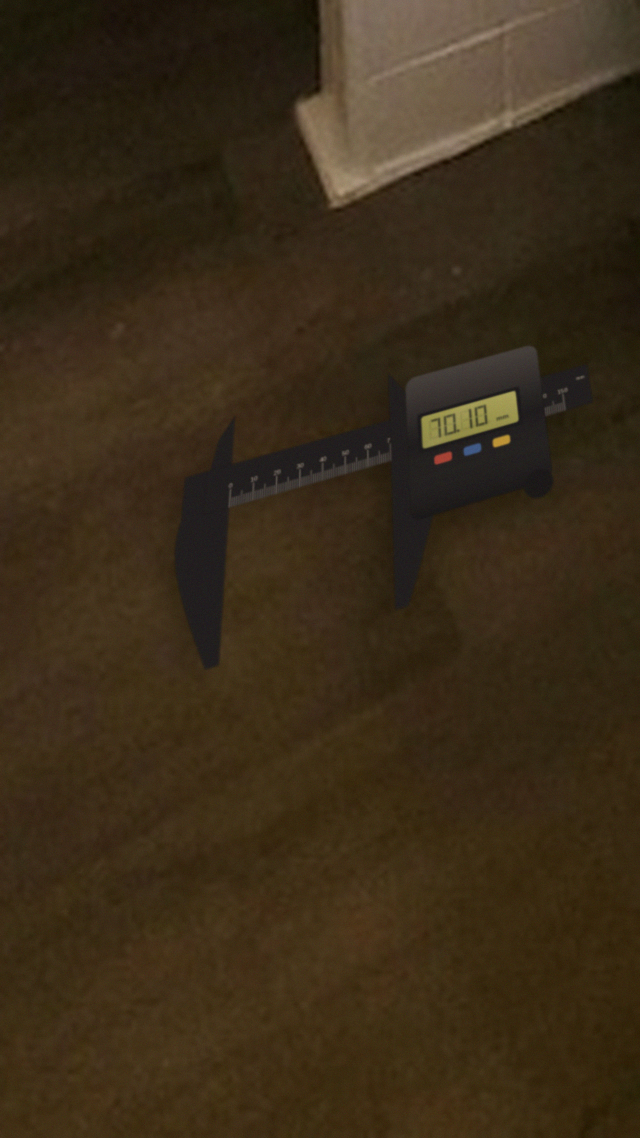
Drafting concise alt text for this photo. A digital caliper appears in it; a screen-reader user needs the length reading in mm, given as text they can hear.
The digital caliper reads 70.10 mm
